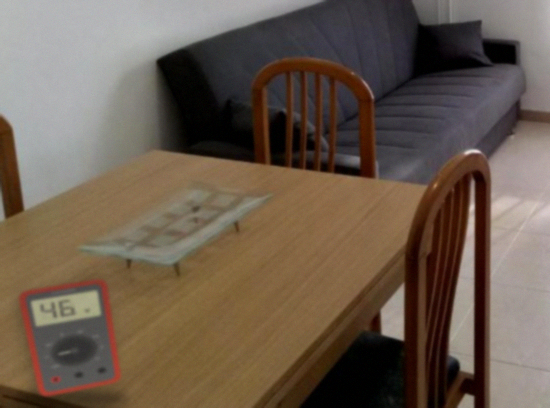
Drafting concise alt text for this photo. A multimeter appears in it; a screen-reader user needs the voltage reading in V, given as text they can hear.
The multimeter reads 46 V
